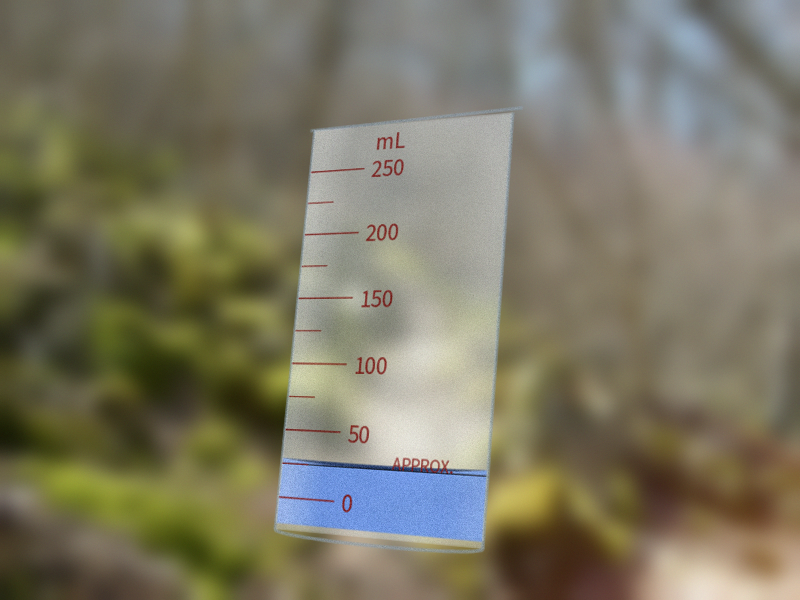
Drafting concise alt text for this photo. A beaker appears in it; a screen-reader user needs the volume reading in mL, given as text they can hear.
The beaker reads 25 mL
